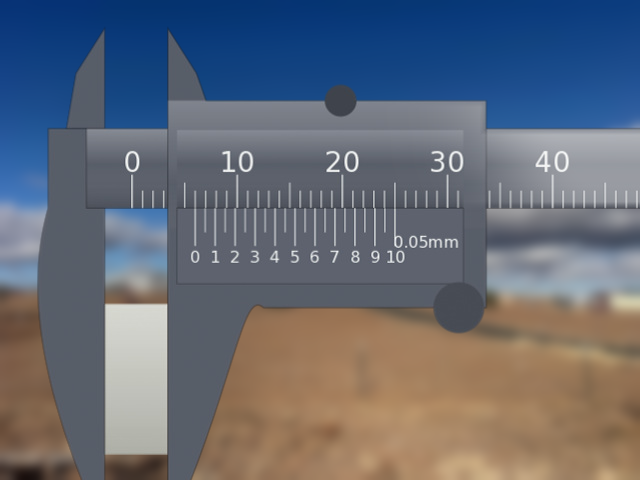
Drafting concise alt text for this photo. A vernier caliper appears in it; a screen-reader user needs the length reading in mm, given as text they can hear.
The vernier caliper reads 6.0 mm
